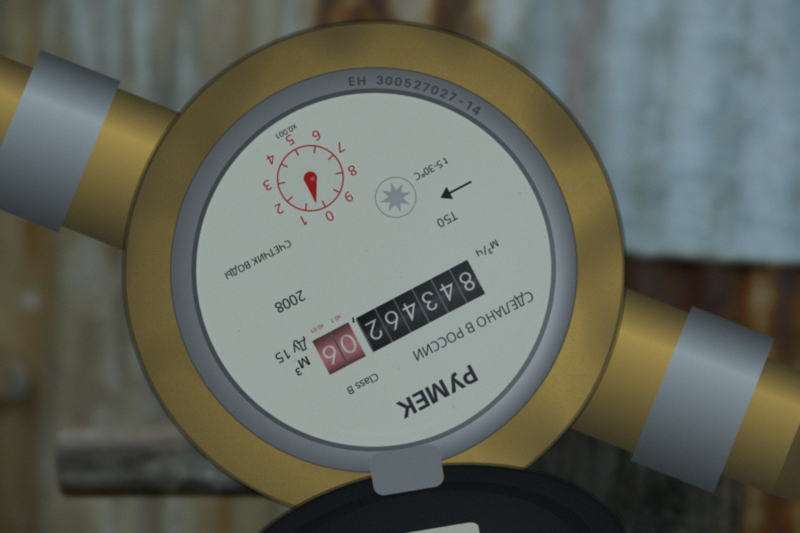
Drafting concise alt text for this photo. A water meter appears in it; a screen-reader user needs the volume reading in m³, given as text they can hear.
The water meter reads 843462.060 m³
